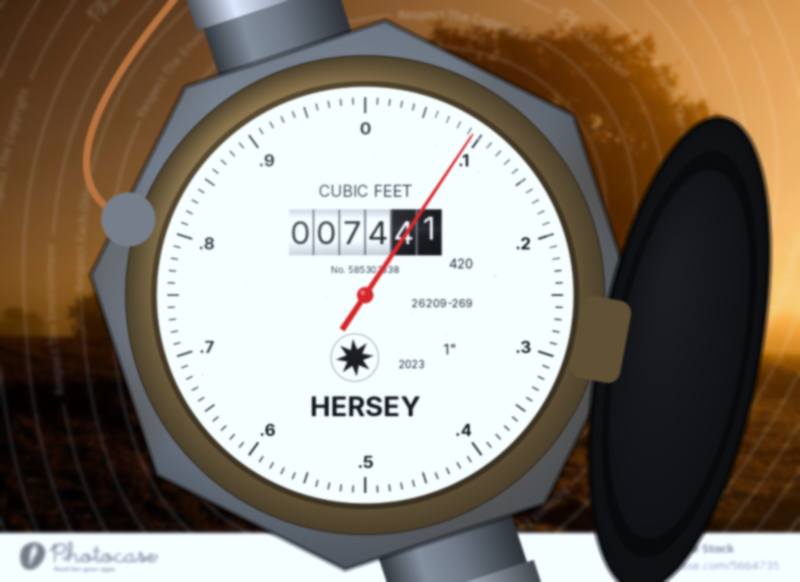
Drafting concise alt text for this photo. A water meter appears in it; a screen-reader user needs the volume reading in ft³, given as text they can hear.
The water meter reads 7441.09 ft³
